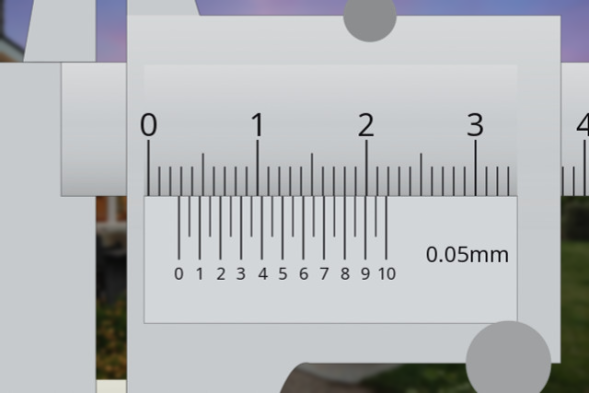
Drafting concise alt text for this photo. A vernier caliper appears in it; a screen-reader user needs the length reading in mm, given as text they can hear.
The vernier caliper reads 2.8 mm
